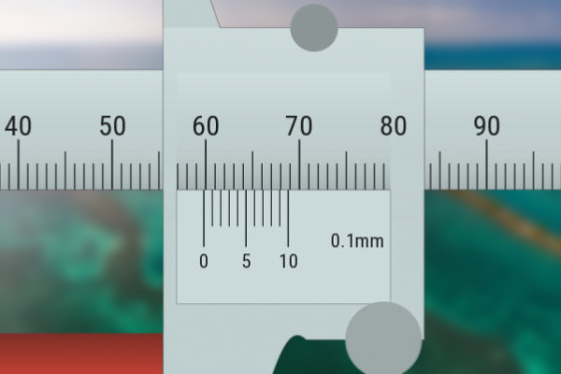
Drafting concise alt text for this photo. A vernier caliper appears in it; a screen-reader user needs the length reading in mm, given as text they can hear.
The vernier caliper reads 59.8 mm
